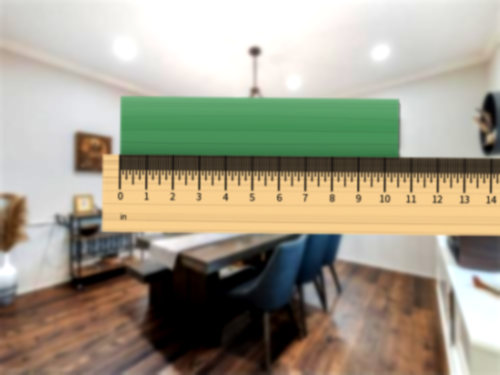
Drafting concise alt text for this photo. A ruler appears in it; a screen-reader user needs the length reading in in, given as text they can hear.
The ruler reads 10.5 in
